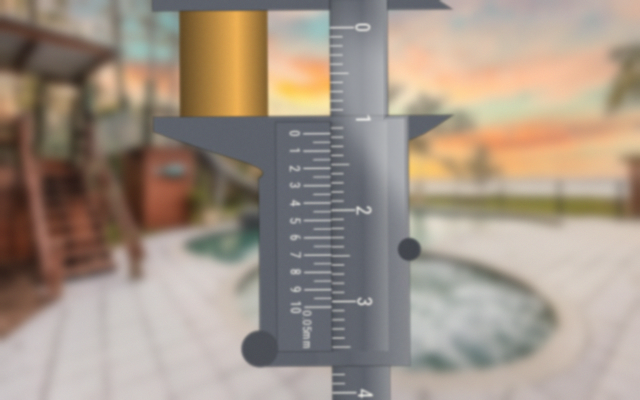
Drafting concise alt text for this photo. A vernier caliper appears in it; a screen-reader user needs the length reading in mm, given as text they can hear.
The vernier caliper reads 11.6 mm
